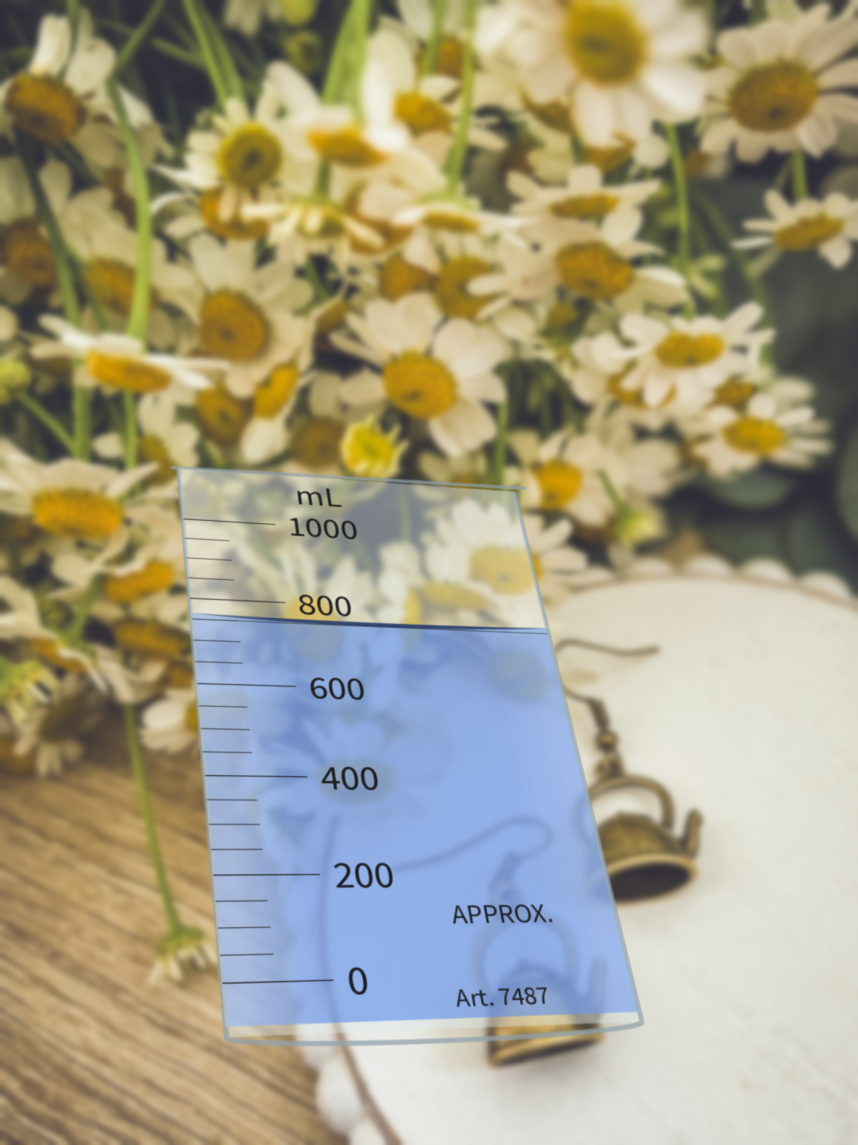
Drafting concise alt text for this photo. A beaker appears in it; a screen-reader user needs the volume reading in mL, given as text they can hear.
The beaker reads 750 mL
